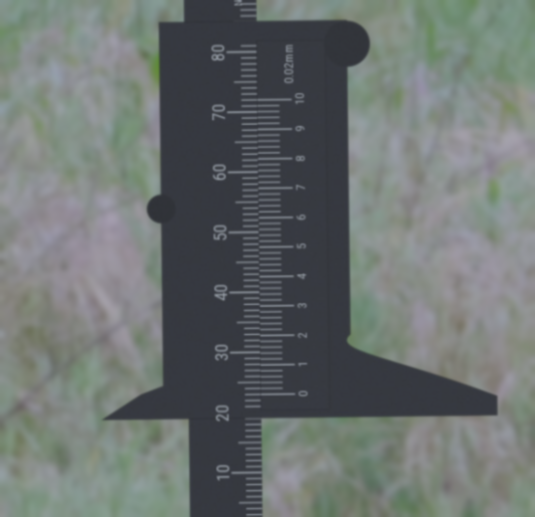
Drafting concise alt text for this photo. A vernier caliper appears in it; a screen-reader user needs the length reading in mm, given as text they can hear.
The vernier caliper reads 23.0 mm
